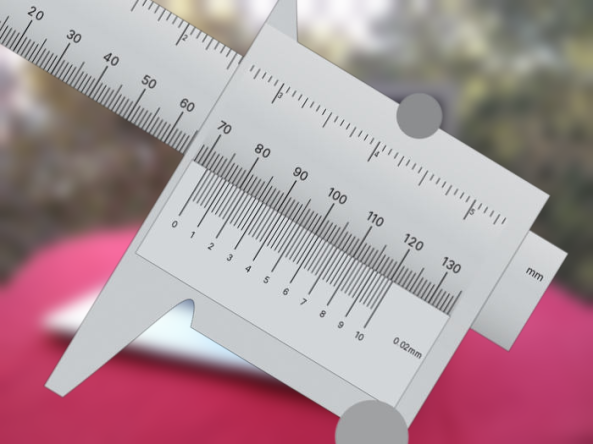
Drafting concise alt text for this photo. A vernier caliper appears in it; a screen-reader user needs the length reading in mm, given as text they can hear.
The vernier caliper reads 71.5 mm
